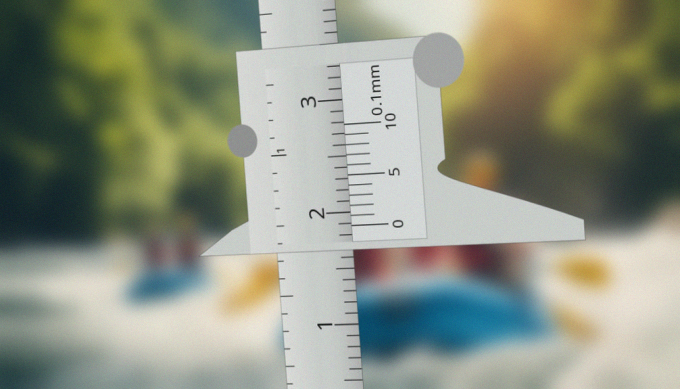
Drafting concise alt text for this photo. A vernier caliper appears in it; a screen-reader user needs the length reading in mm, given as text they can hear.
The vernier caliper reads 18.8 mm
